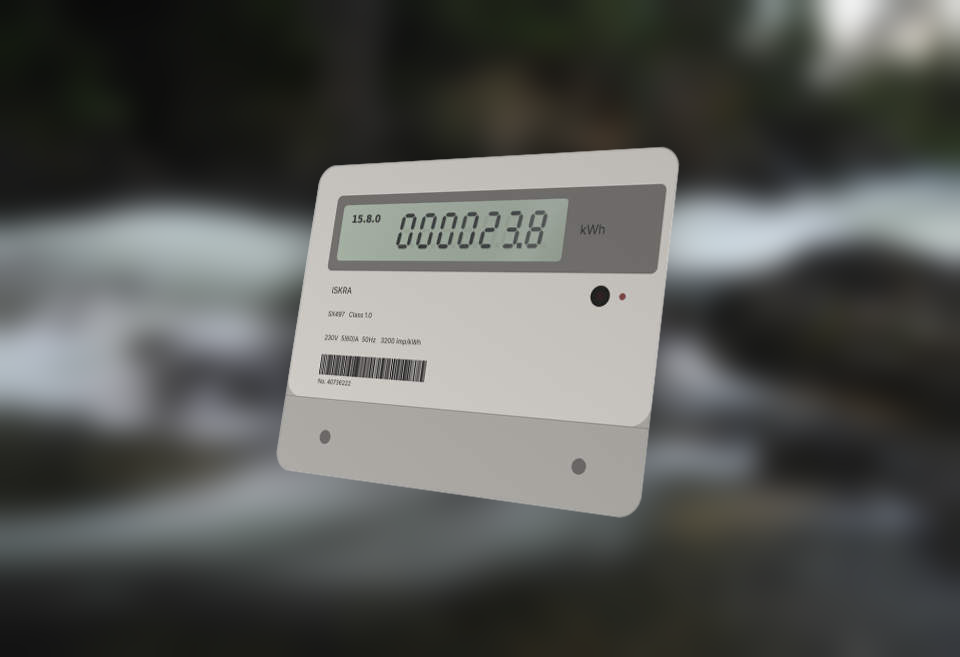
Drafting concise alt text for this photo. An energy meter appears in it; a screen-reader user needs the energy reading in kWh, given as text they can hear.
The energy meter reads 23.8 kWh
